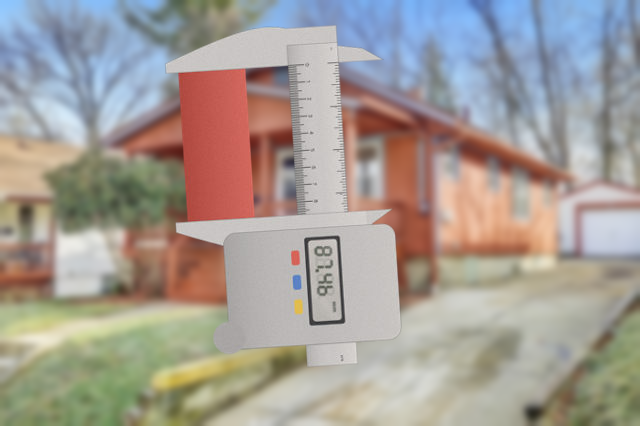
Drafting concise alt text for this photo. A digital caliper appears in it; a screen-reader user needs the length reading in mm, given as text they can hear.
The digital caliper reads 87.46 mm
